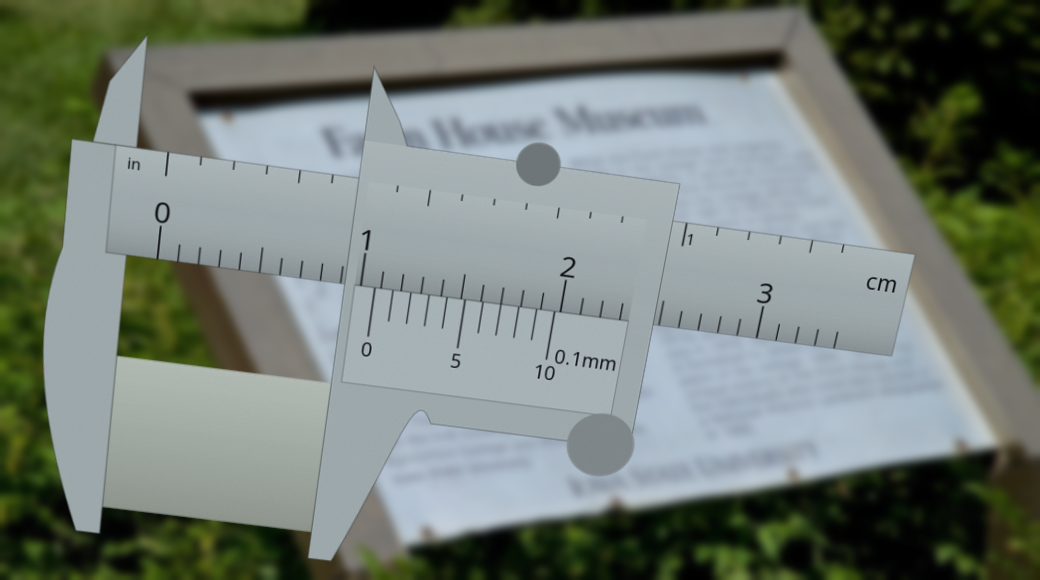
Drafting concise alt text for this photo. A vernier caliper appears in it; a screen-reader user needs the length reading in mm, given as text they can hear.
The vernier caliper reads 10.7 mm
